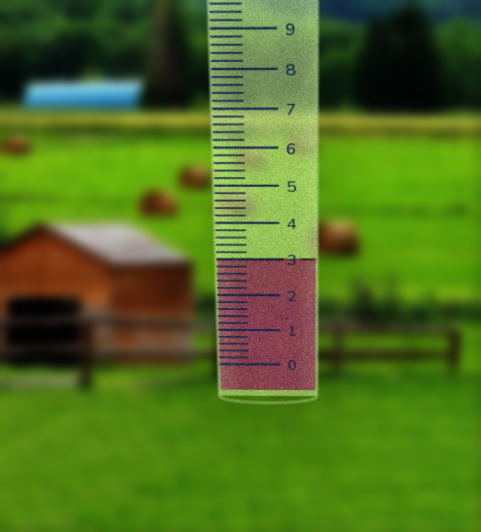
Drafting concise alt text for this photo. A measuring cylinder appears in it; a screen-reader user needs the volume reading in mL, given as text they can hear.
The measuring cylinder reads 3 mL
